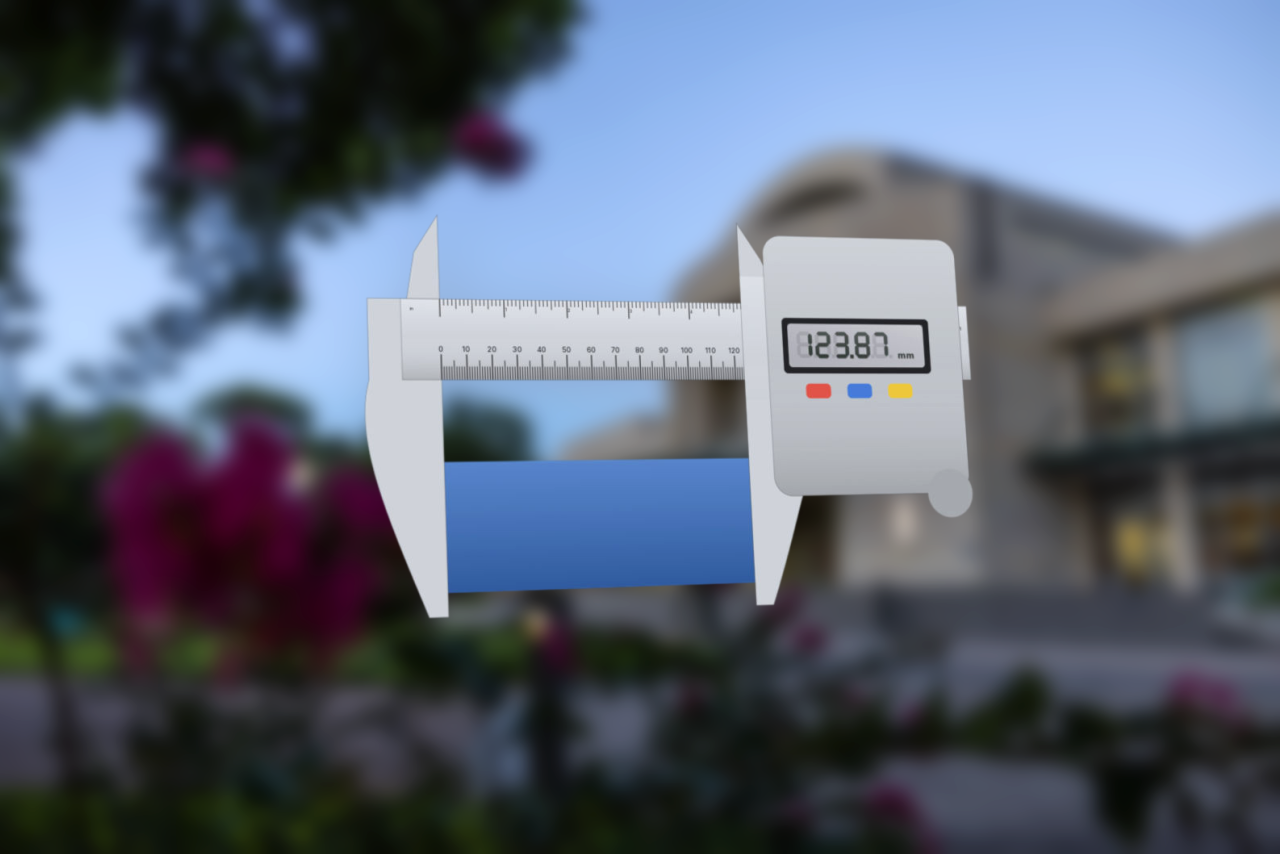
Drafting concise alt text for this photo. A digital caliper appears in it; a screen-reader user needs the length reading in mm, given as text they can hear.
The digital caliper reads 123.87 mm
